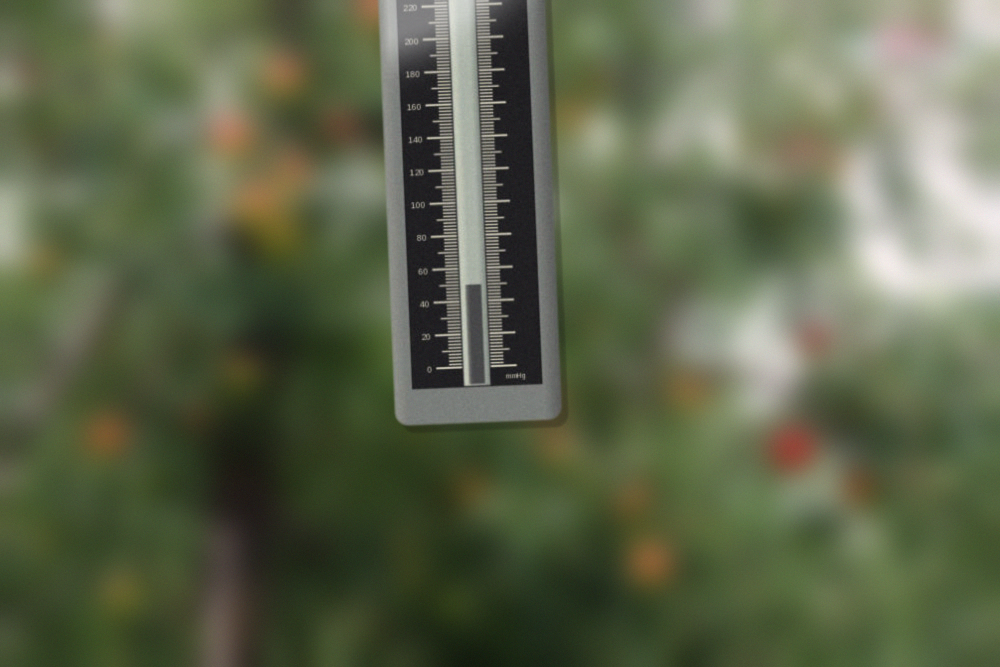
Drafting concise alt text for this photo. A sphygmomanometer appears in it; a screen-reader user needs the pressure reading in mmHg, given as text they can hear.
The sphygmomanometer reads 50 mmHg
